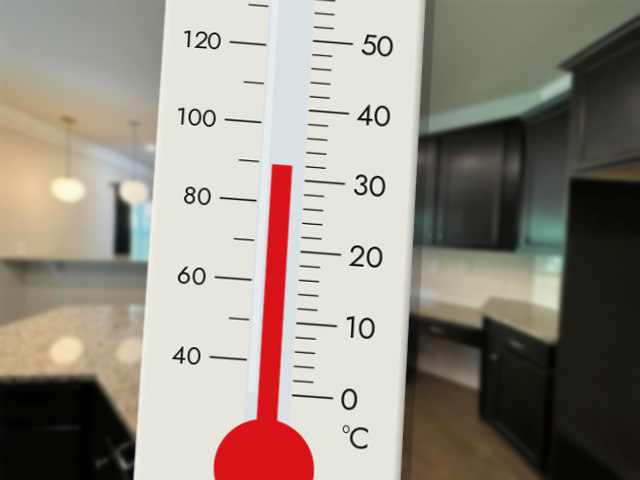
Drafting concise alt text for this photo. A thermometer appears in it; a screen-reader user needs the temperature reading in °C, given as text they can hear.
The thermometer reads 32 °C
